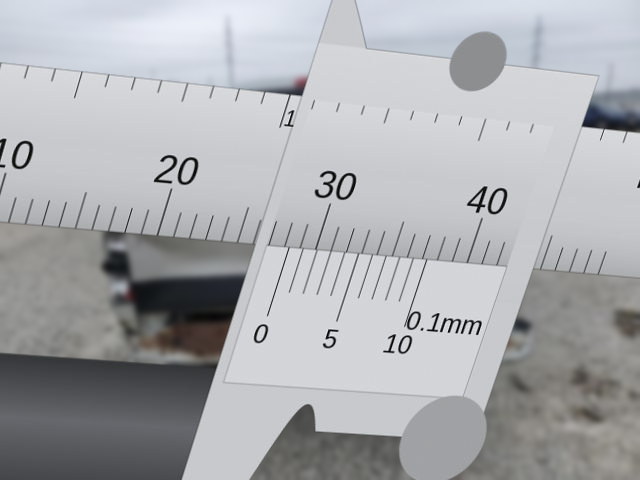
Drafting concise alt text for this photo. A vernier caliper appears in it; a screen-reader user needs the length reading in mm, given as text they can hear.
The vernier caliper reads 28.3 mm
